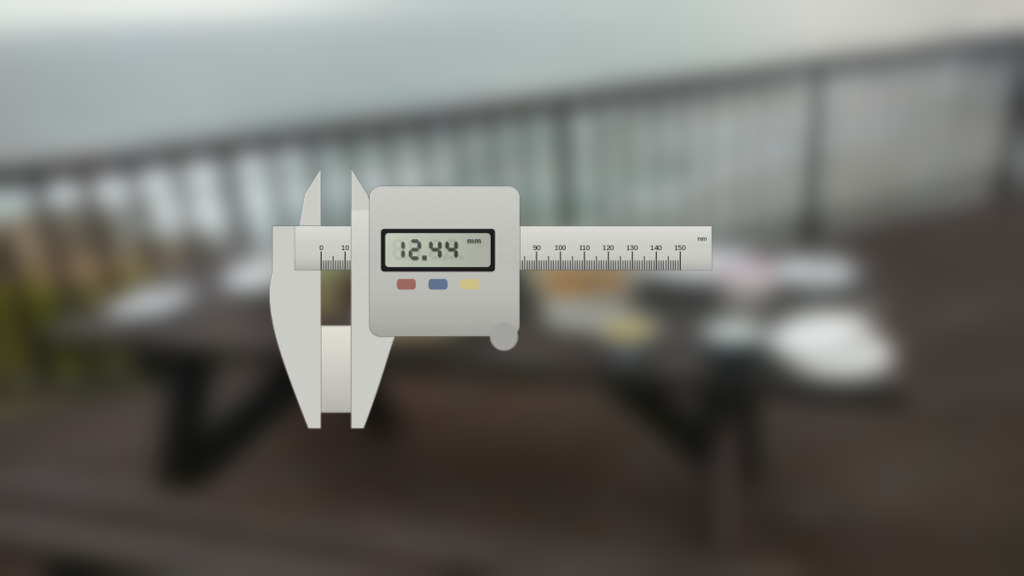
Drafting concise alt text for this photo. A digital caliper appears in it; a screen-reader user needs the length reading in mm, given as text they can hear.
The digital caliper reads 12.44 mm
